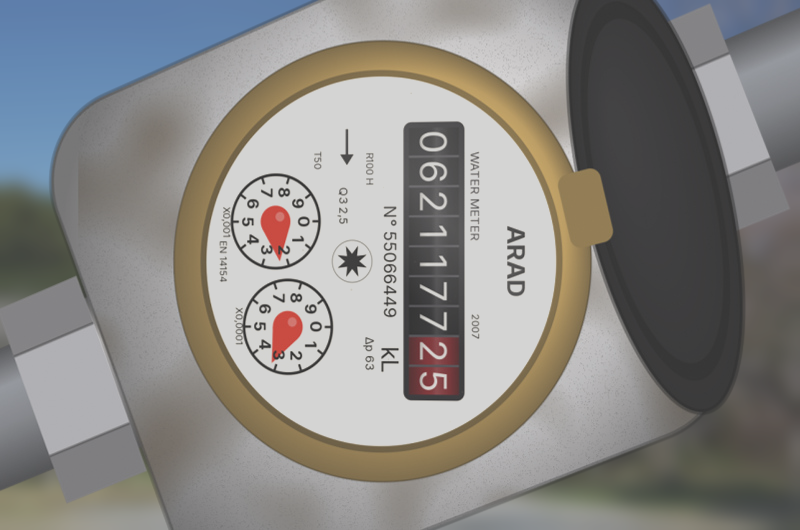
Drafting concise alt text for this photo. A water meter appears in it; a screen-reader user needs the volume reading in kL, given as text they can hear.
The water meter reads 621177.2523 kL
